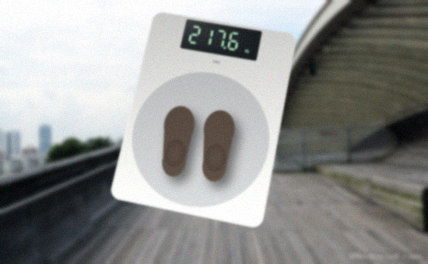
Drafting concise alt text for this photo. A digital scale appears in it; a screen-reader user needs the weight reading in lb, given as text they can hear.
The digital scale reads 217.6 lb
